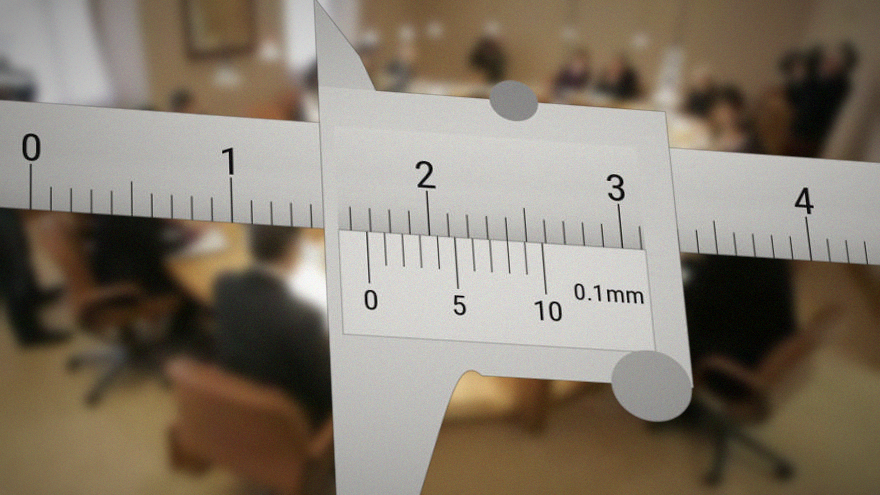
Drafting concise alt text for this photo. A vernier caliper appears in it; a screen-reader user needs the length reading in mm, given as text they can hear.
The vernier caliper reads 16.8 mm
